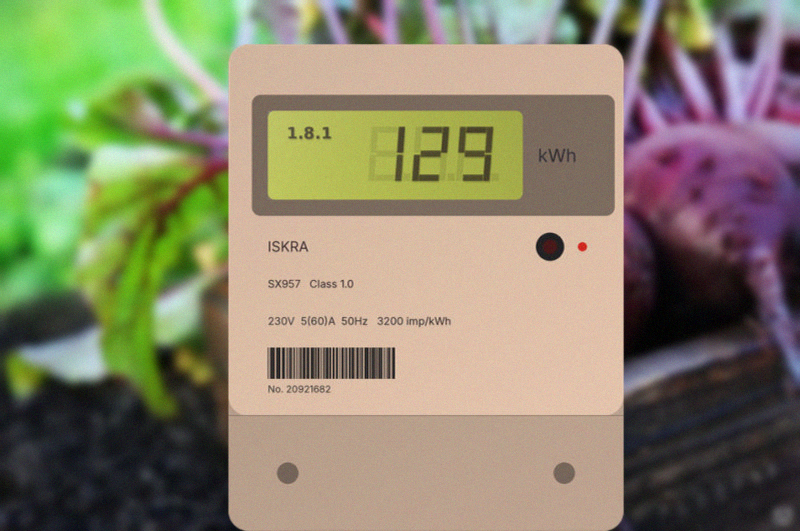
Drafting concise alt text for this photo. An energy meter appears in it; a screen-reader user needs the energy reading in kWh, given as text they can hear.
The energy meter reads 129 kWh
